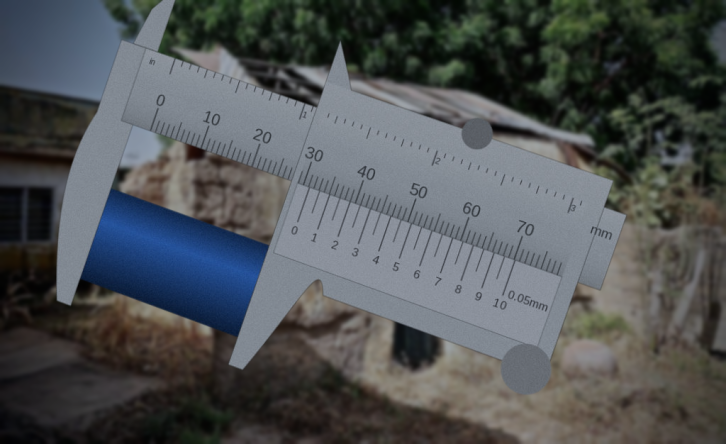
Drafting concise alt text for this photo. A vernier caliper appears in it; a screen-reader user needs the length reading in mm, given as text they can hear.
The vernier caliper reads 31.2 mm
